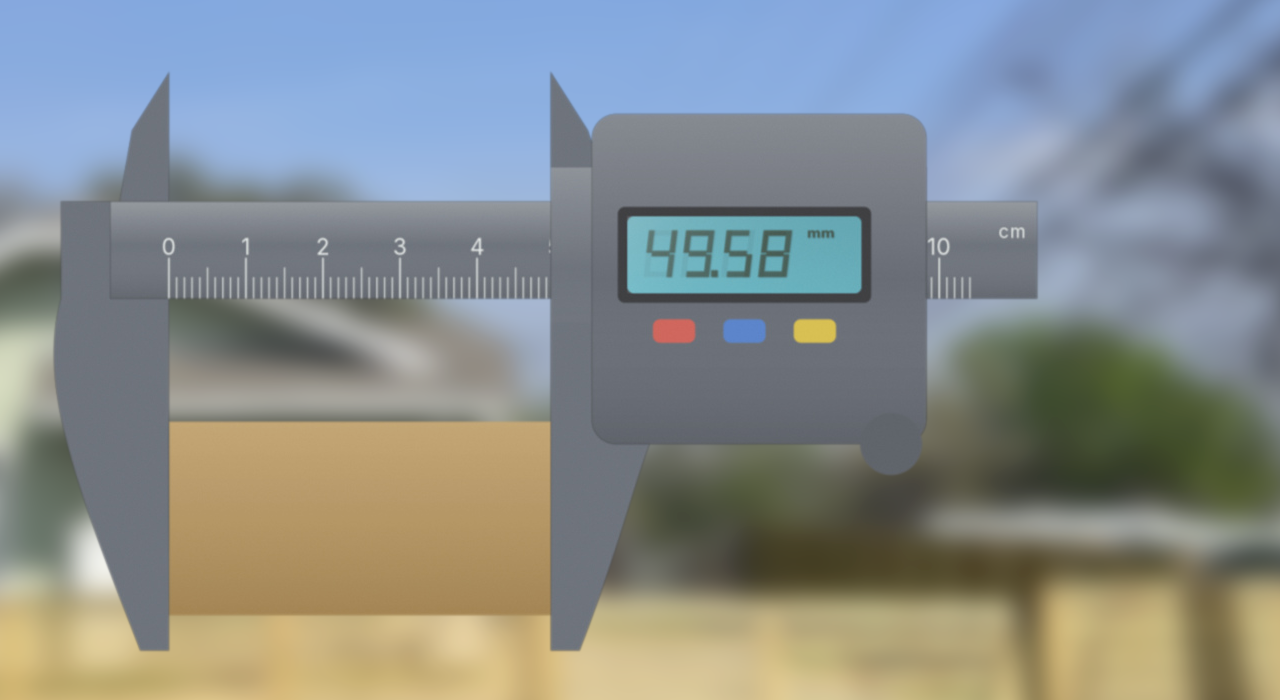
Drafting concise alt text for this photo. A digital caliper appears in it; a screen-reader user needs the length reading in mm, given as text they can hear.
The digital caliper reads 49.58 mm
